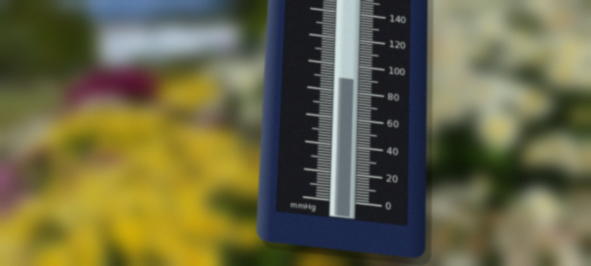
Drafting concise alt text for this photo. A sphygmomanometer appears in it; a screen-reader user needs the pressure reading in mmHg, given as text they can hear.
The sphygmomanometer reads 90 mmHg
